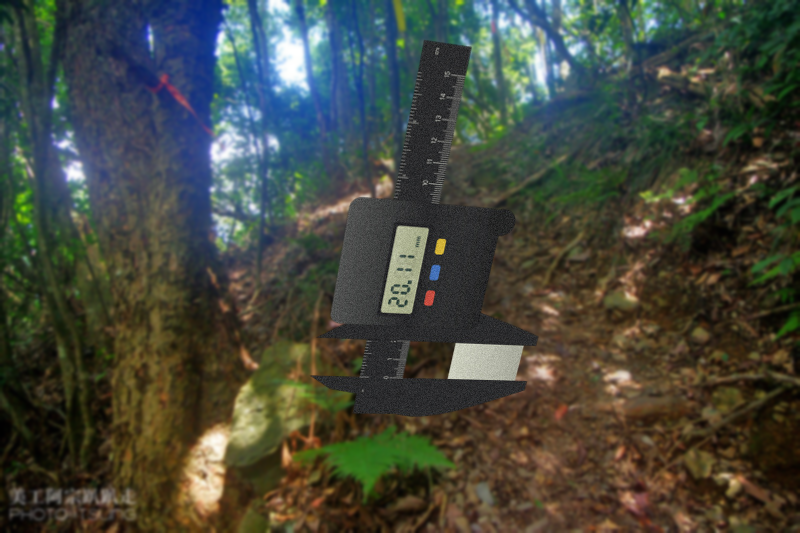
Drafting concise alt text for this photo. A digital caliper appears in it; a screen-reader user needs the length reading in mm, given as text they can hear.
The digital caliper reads 20.11 mm
